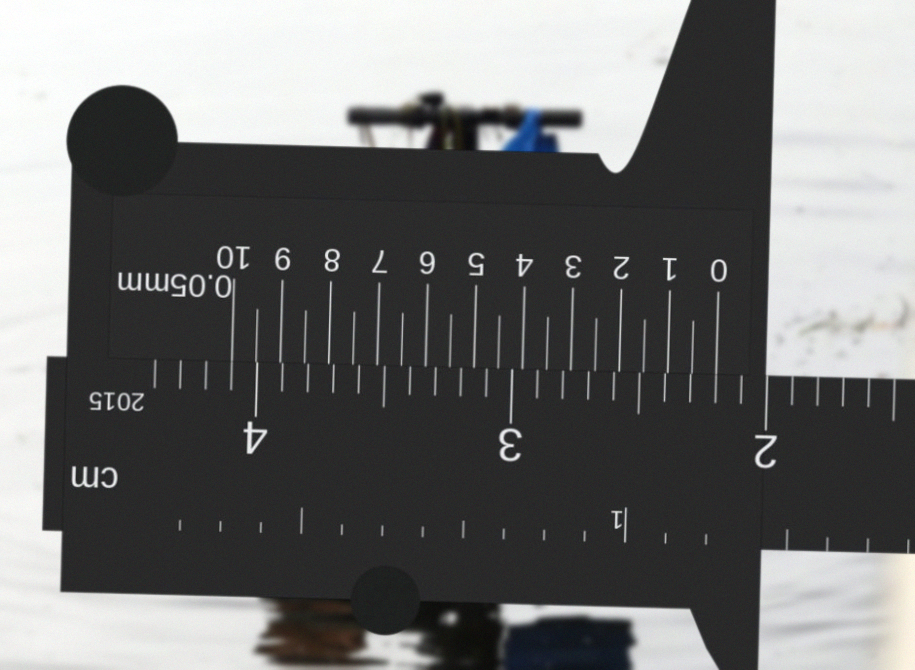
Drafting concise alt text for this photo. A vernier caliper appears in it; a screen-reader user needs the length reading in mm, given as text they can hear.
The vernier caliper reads 22.00 mm
